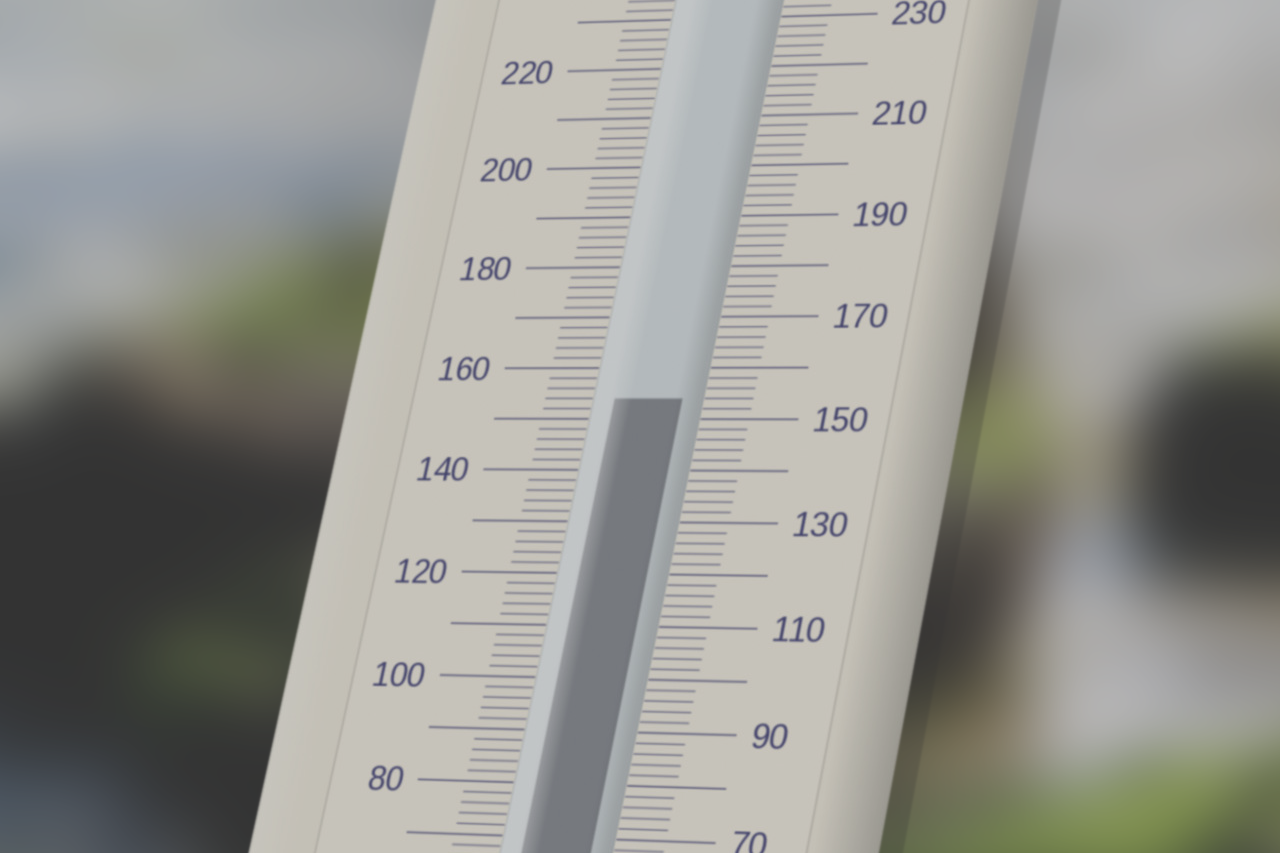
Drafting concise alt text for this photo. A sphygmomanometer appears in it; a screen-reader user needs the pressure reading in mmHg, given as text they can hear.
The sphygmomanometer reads 154 mmHg
